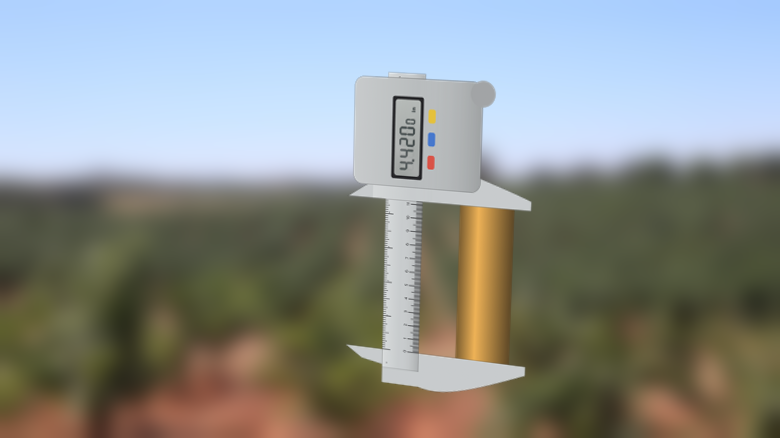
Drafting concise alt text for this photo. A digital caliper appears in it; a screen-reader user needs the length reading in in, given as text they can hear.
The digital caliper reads 4.4200 in
